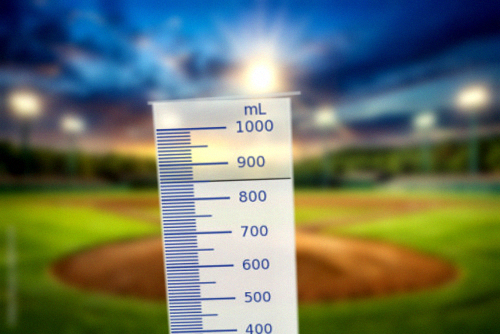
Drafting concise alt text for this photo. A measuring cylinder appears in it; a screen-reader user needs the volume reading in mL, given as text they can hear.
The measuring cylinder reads 850 mL
